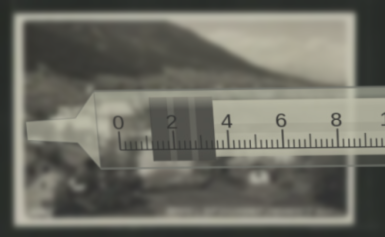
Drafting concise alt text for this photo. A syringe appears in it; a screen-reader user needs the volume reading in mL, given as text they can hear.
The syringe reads 1.2 mL
